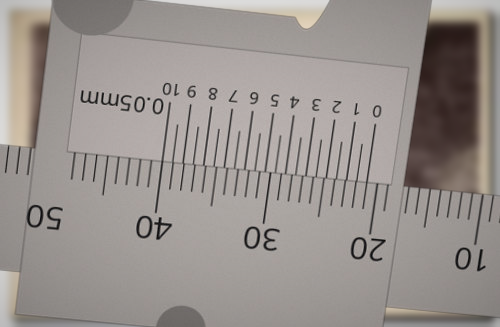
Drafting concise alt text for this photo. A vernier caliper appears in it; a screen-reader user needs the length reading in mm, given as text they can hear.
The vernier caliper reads 21.0 mm
